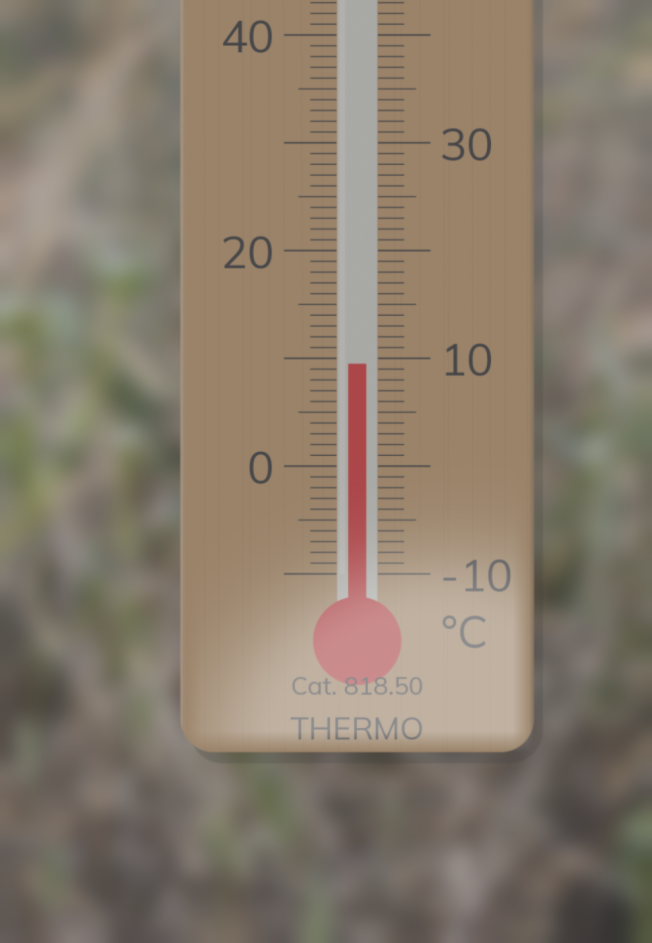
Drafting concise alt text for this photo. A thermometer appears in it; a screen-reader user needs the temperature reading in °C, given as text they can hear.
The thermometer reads 9.5 °C
